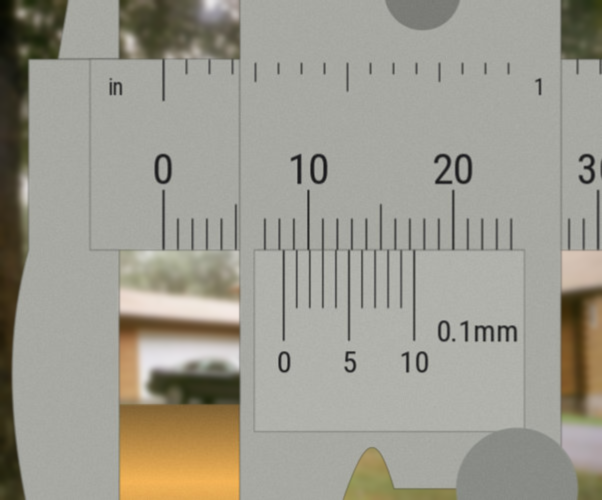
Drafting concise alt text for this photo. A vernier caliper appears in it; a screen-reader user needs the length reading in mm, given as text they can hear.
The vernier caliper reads 8.3 mm
